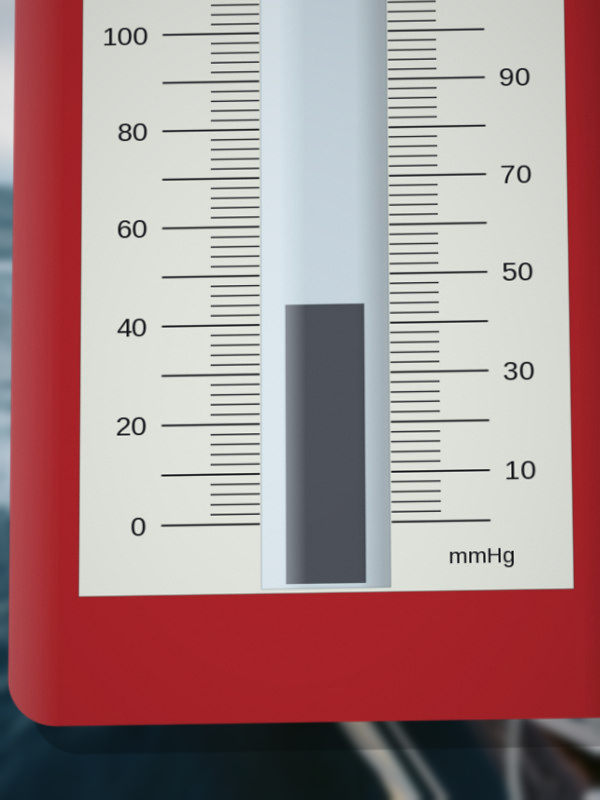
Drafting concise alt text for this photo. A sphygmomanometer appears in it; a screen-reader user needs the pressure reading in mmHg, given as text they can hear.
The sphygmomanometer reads 44 mmHg
